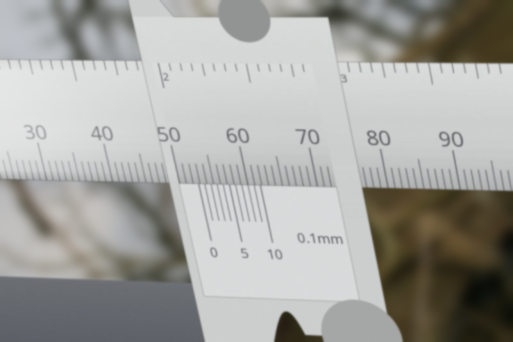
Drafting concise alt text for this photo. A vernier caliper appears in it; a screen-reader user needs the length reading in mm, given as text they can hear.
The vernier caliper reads 52.8 mm
